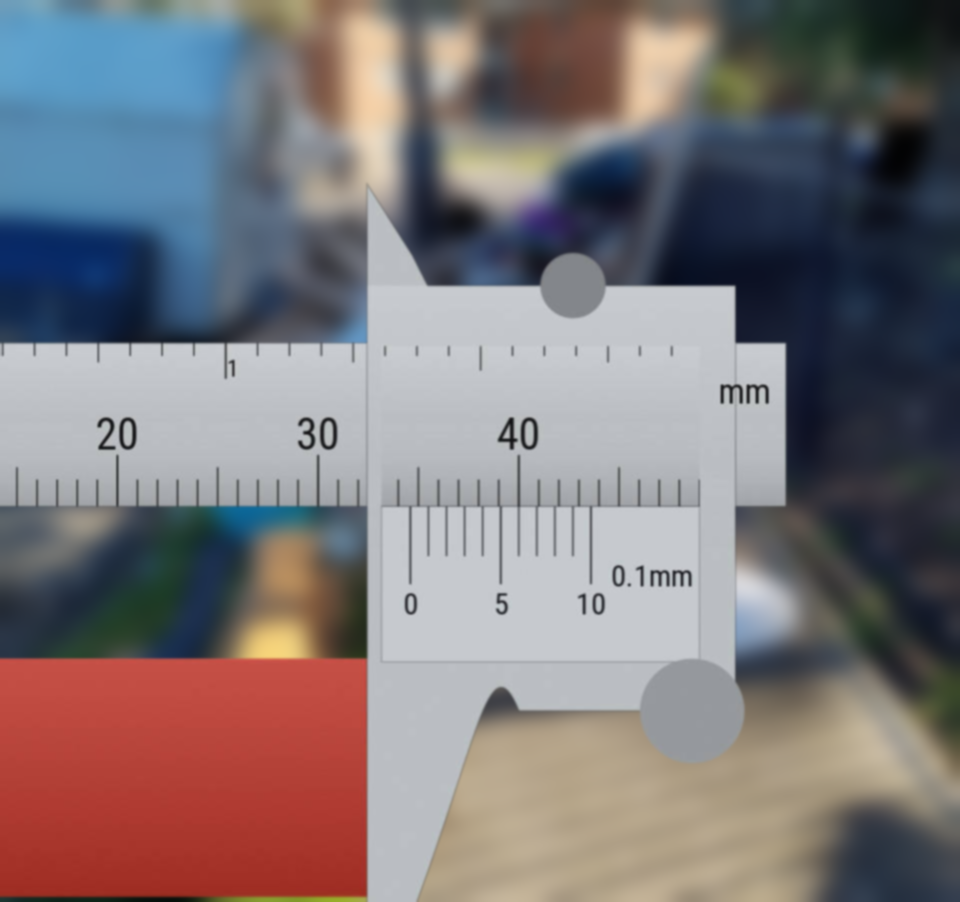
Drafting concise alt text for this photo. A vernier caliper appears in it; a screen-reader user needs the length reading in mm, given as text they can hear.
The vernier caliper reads 34.6 mm
